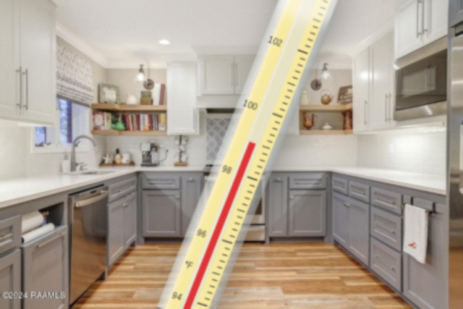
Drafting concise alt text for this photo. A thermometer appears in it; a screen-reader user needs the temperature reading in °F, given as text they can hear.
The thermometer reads 99 °F
